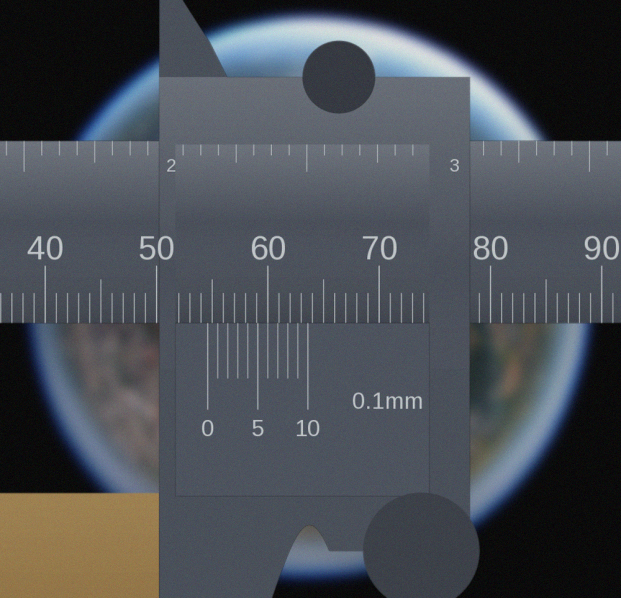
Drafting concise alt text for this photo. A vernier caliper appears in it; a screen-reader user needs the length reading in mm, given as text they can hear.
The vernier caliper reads 54.6 mm
